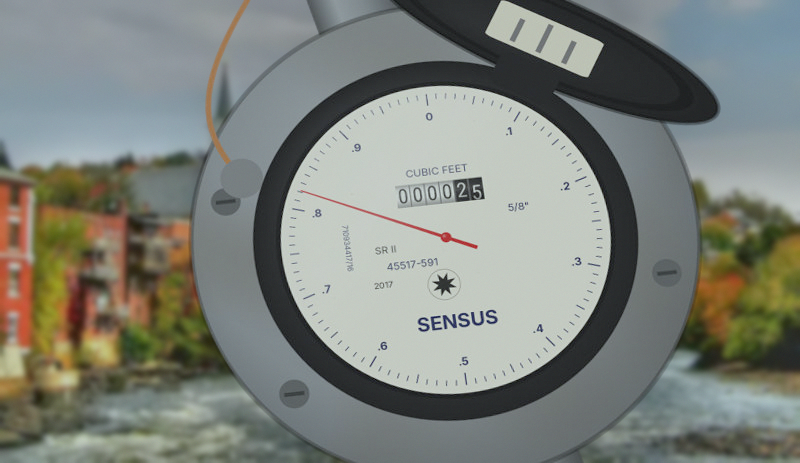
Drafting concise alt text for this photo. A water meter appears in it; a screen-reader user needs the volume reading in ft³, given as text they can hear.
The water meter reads 24.82 ft³
